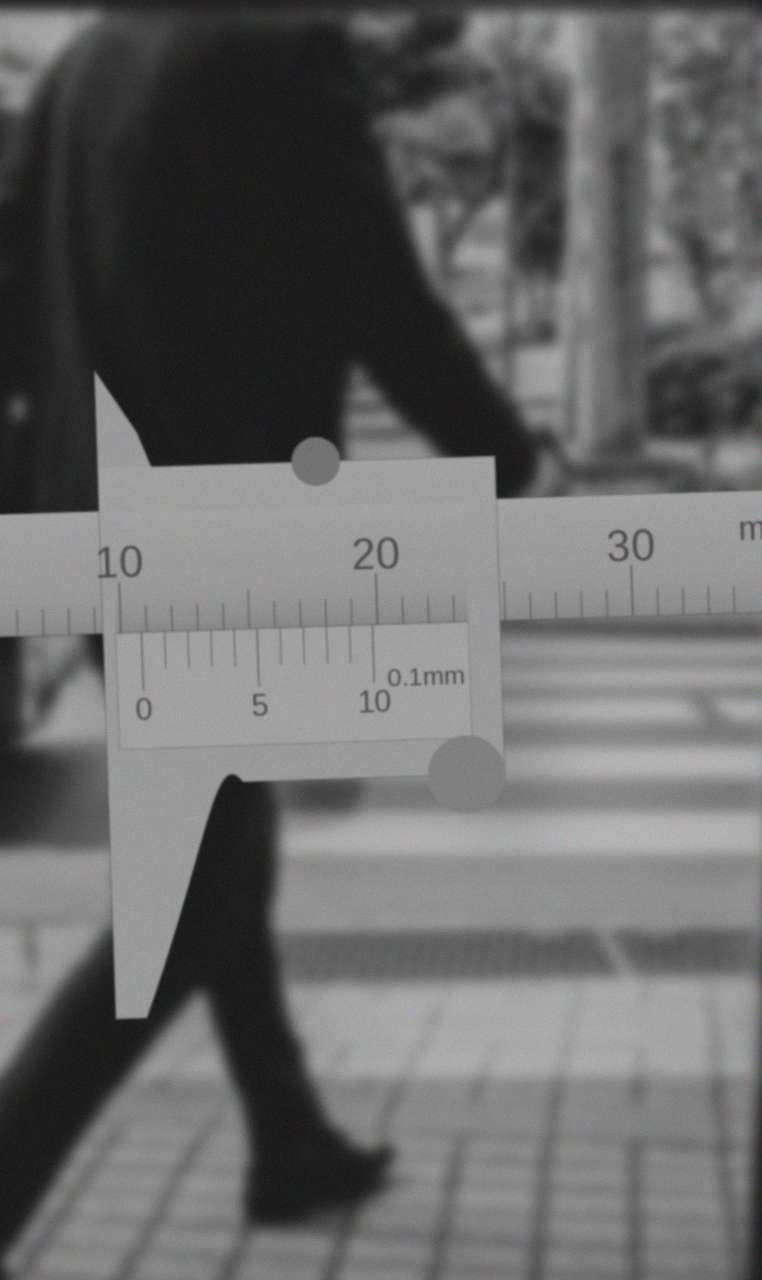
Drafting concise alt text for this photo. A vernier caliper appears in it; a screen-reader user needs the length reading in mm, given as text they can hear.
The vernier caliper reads 10.8 mm
